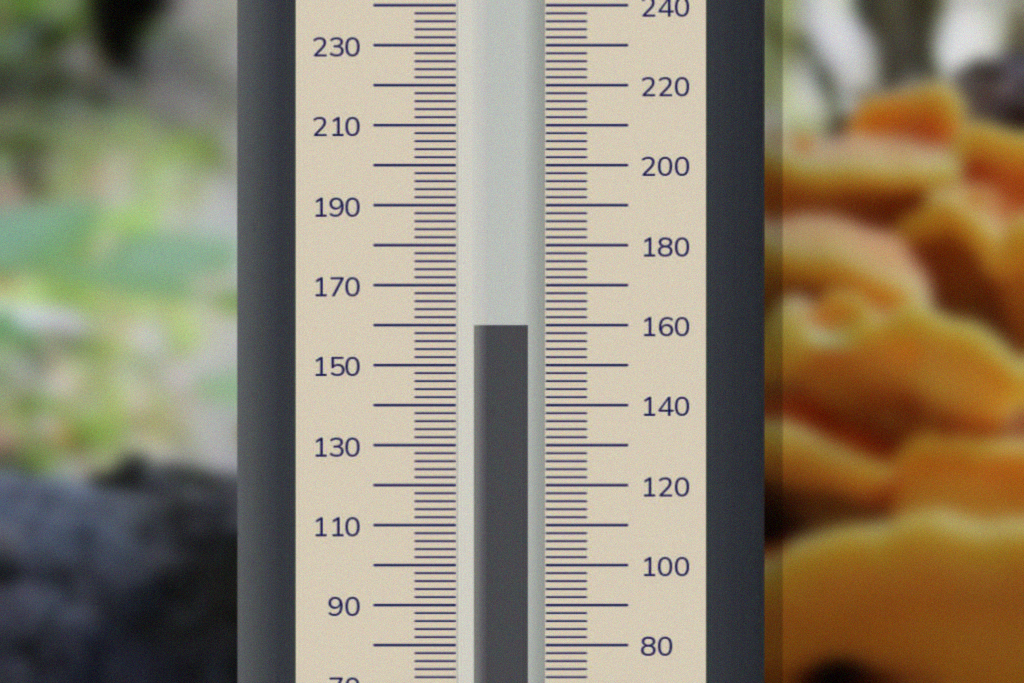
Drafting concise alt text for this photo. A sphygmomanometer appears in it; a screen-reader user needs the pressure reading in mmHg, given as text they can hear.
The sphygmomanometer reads 160 mmHg
